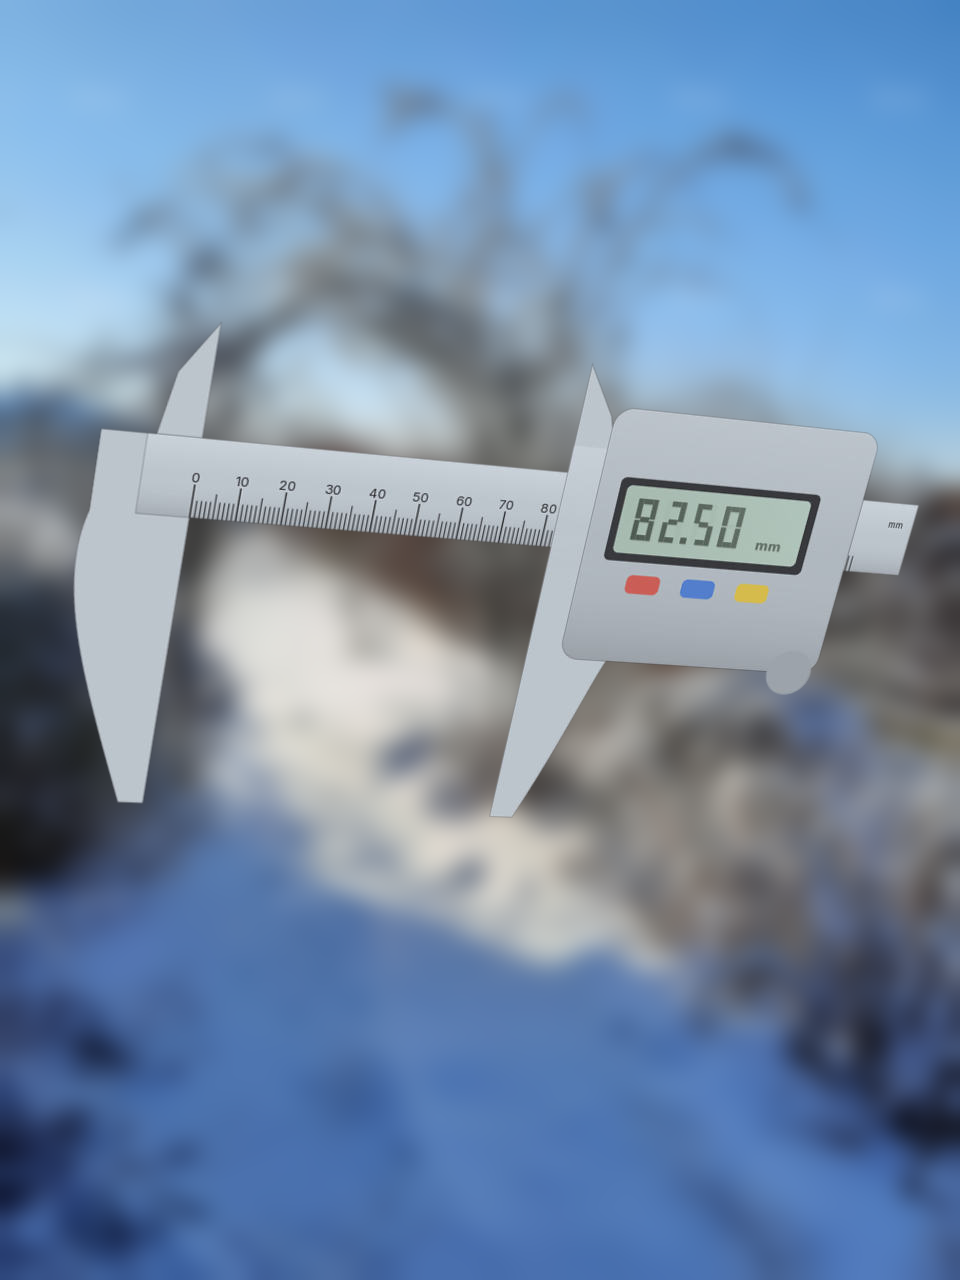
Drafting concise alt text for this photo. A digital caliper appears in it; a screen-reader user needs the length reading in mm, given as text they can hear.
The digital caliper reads 82.50 mm
